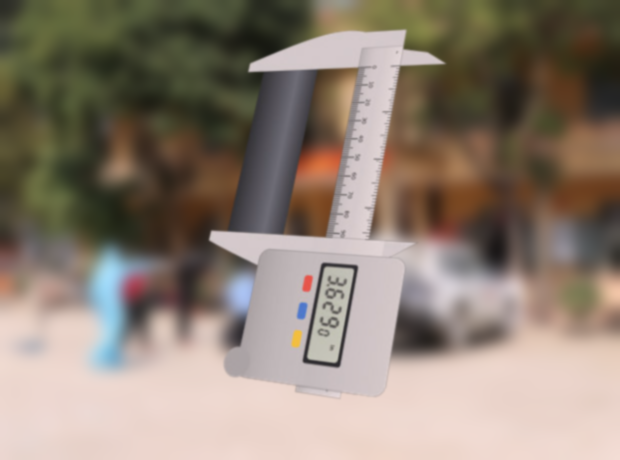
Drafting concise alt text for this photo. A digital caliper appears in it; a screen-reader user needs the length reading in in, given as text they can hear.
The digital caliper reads 3.6290 in
